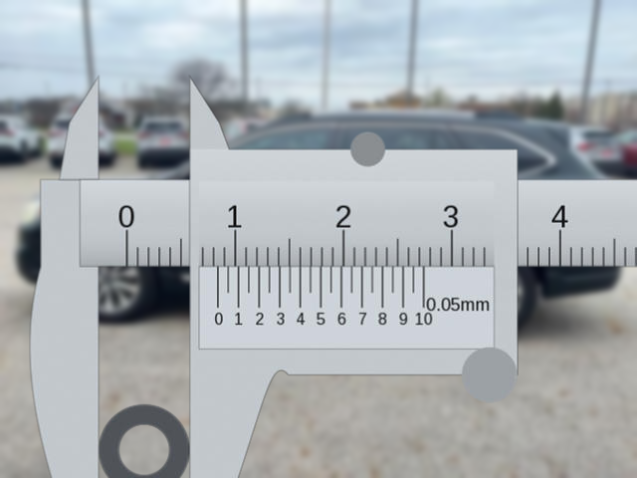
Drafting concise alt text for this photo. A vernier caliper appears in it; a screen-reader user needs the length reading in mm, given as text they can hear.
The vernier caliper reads 8.4 mm
